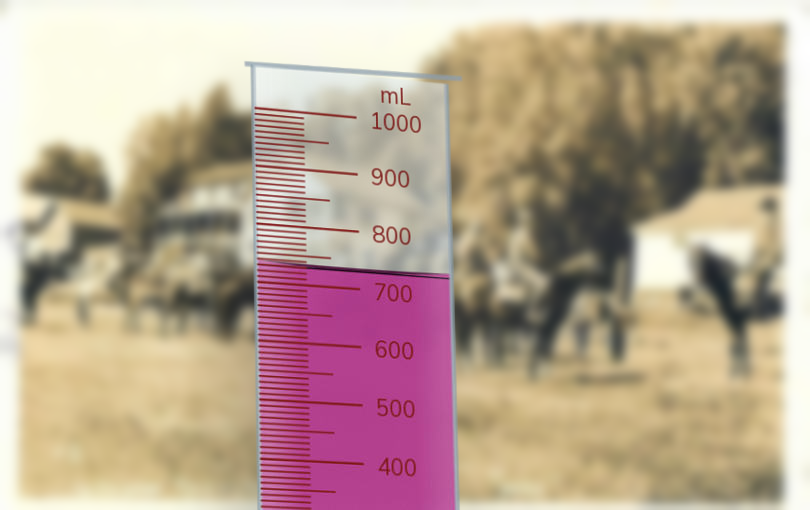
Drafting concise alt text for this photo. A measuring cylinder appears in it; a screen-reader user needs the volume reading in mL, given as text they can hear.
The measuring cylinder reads 730 mL
